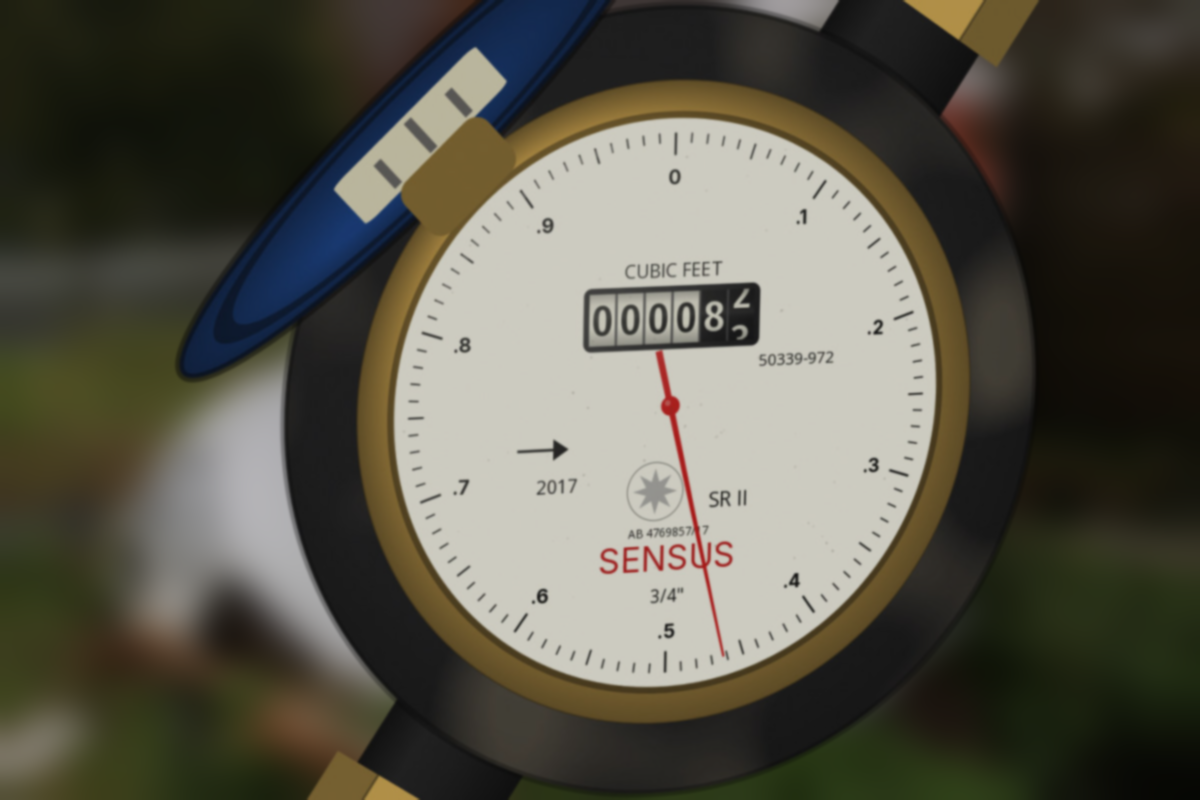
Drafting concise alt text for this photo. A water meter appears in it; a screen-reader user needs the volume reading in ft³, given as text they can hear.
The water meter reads 82.46 ft³
